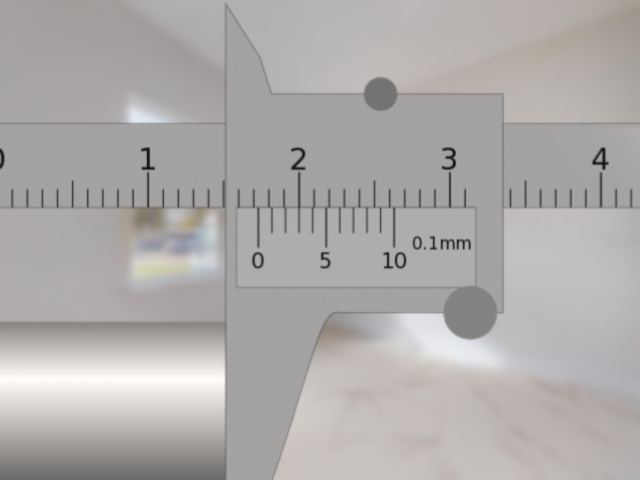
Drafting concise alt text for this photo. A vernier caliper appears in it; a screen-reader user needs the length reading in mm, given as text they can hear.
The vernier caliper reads 17.3 mm
